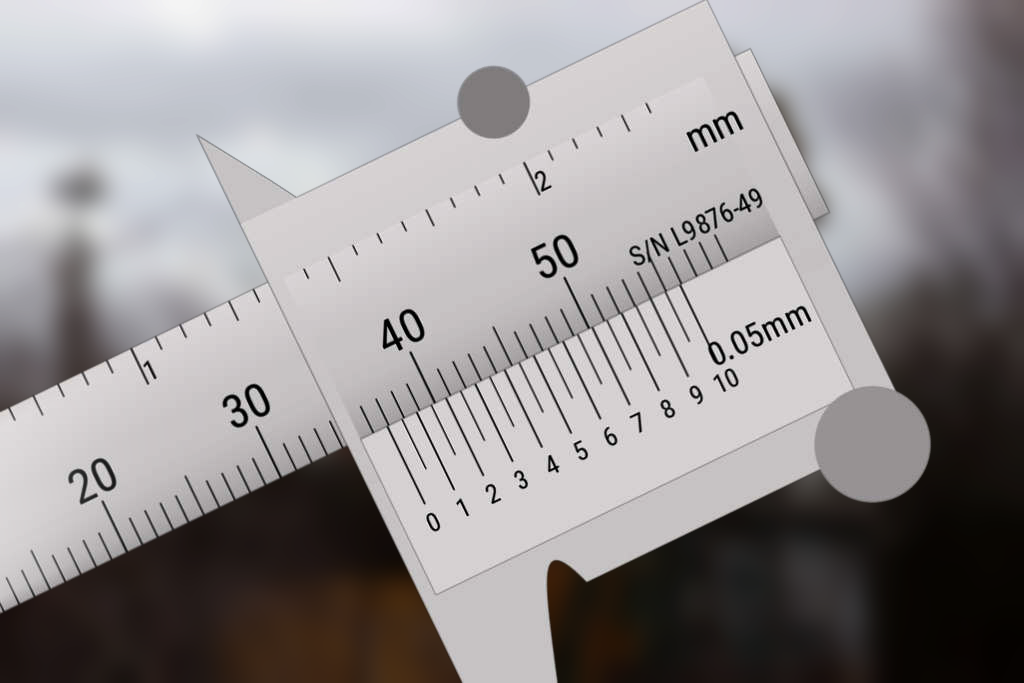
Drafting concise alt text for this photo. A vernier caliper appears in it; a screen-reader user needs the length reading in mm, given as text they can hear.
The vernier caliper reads 36.9 mm
